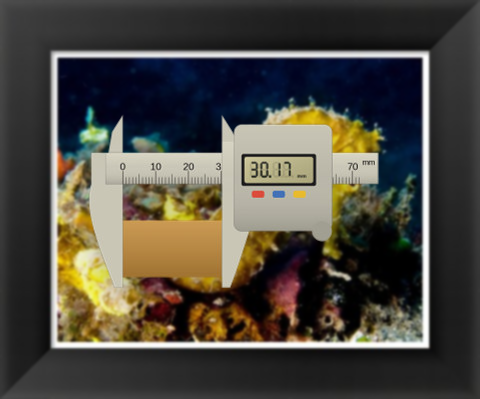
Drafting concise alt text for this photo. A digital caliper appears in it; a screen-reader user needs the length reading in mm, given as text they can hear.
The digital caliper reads 30.17 mm
